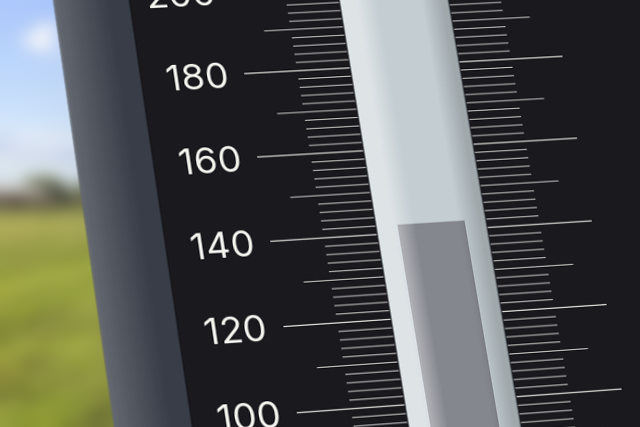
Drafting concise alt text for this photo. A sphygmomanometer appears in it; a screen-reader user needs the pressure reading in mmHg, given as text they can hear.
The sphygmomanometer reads 142 mmHg
